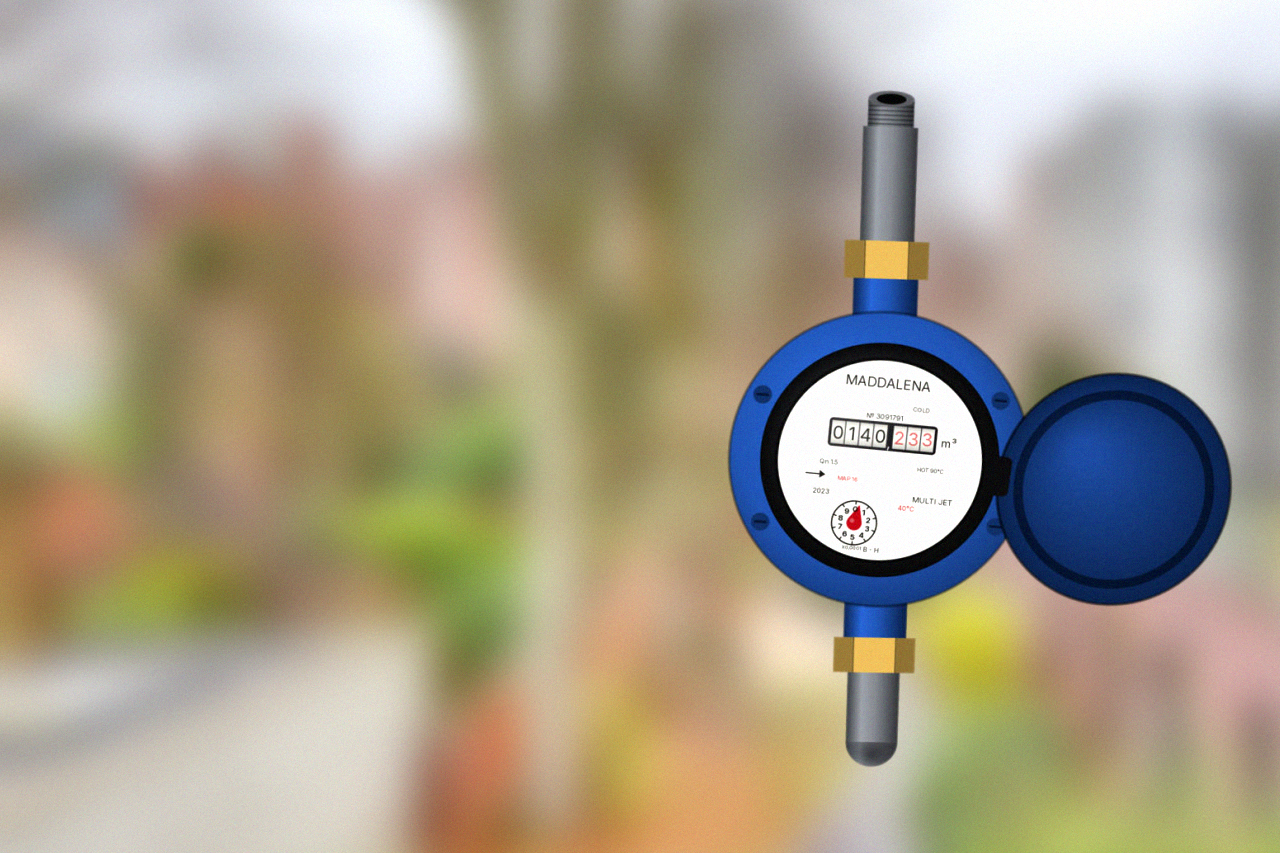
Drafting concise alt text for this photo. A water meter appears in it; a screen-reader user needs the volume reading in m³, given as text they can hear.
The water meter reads 140.2330 m³
